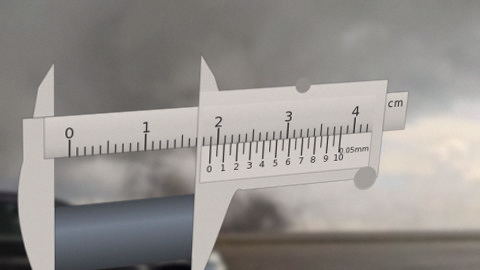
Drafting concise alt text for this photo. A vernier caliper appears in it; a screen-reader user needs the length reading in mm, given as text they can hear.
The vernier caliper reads 19.0 mm
